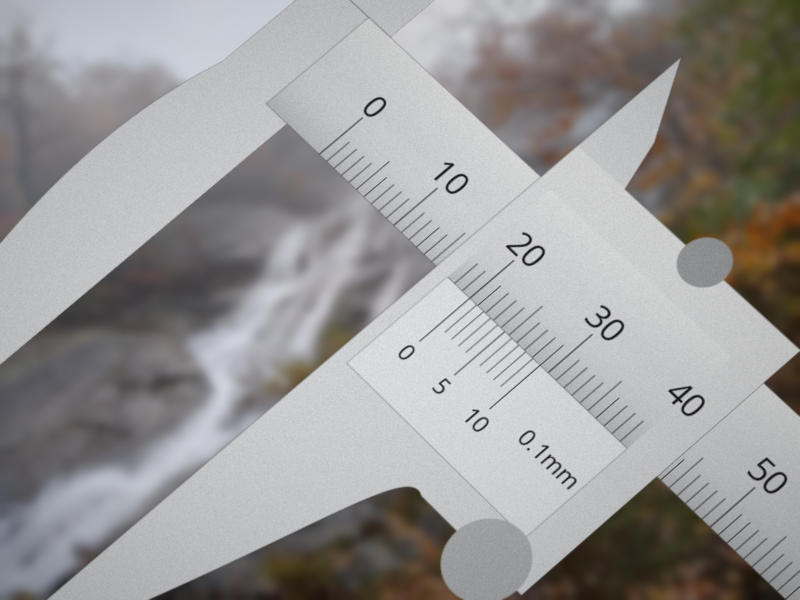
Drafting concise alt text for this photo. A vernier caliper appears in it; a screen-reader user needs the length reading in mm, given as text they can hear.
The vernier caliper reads 20.0 mm
